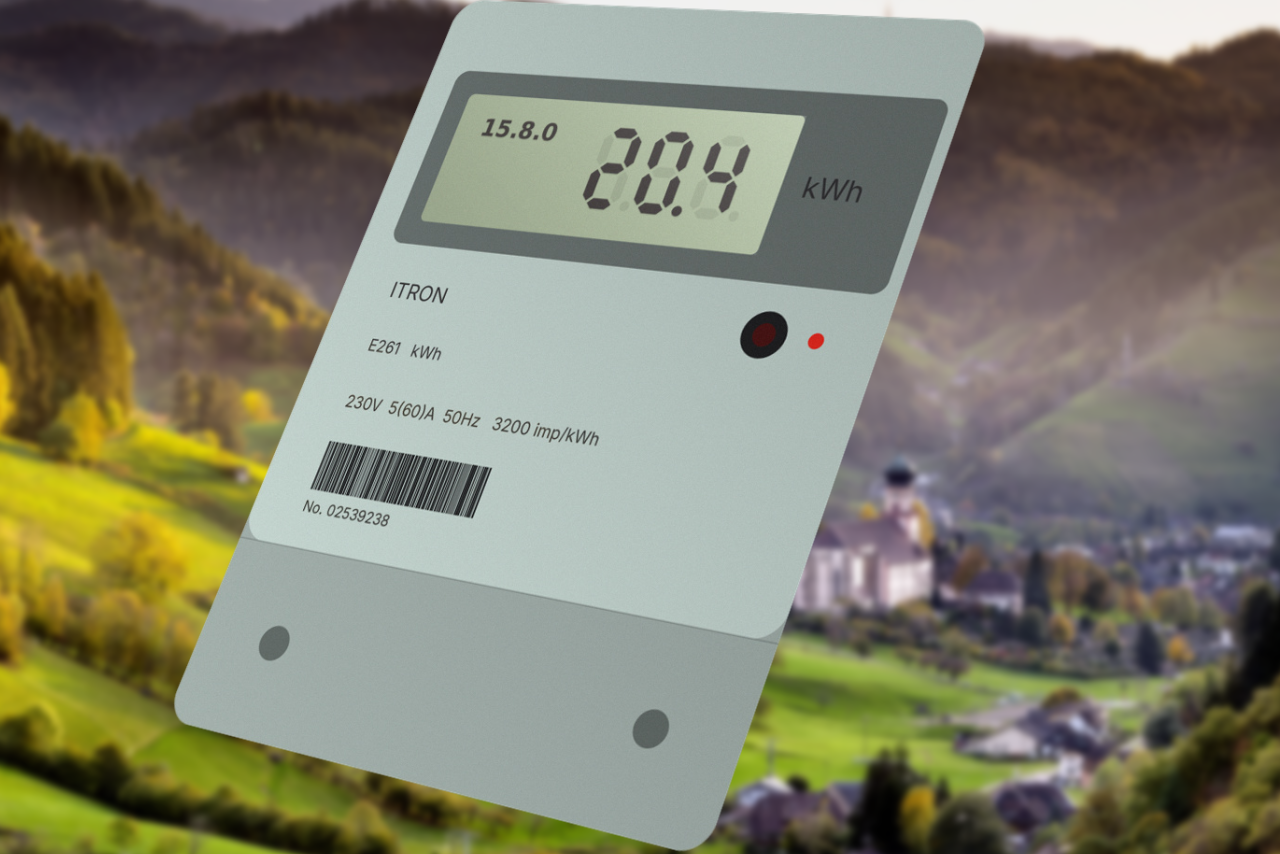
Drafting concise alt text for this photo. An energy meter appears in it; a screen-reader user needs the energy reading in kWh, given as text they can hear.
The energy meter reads 20.4 kWh
